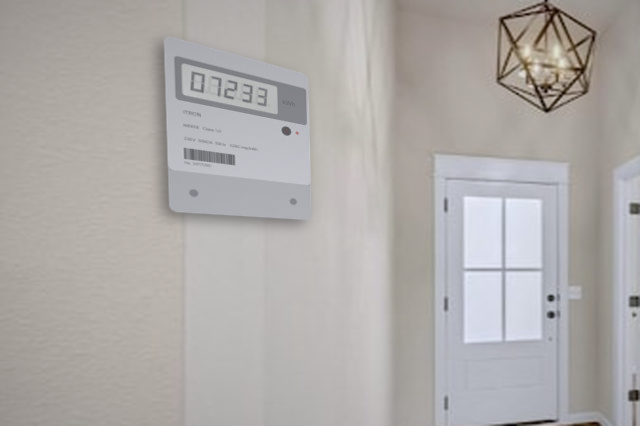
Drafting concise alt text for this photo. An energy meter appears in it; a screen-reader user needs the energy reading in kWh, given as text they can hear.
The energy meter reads 7233 kWh
